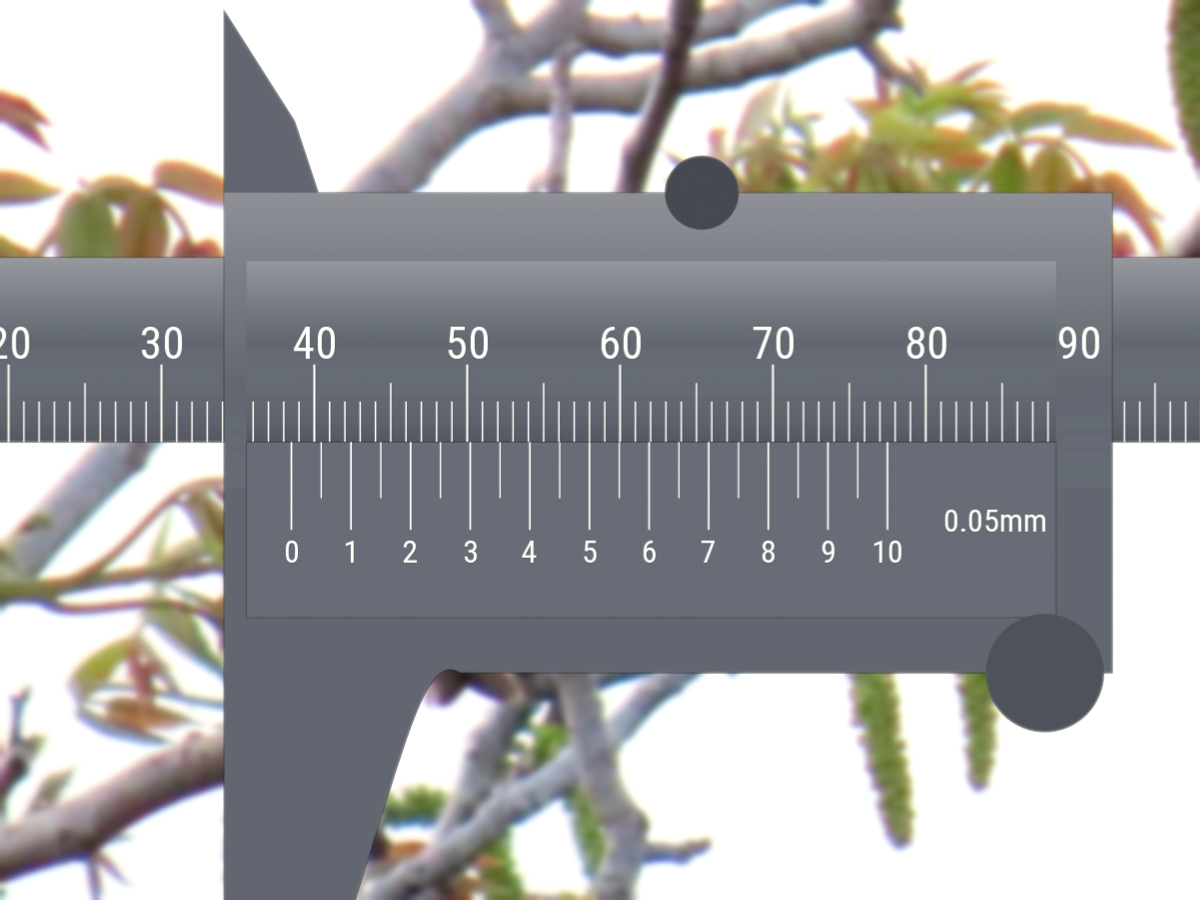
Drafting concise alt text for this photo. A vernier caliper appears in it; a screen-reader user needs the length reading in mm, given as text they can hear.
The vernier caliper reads 38.5 mm
